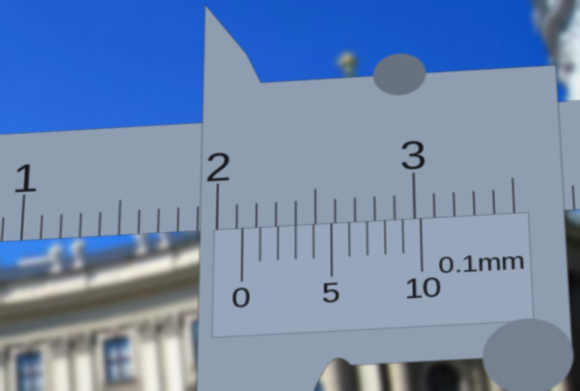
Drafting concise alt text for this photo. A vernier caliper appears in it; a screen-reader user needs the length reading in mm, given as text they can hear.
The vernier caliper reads 21.3 mm
